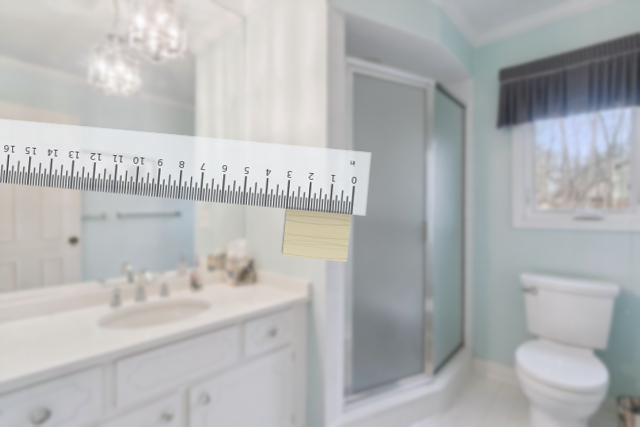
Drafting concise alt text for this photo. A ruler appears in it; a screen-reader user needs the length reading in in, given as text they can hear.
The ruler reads 3 in
